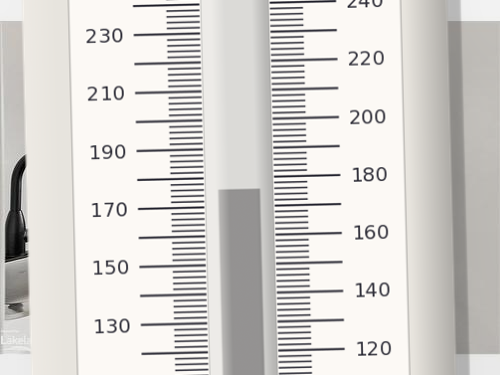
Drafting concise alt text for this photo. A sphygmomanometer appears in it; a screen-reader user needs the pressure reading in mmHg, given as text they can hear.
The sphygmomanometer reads 176 mmHg
